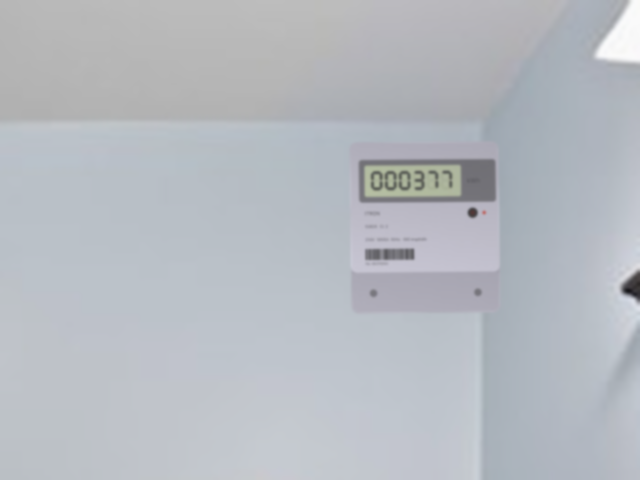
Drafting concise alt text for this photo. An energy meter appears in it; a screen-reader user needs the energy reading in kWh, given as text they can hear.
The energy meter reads 377 kWh
